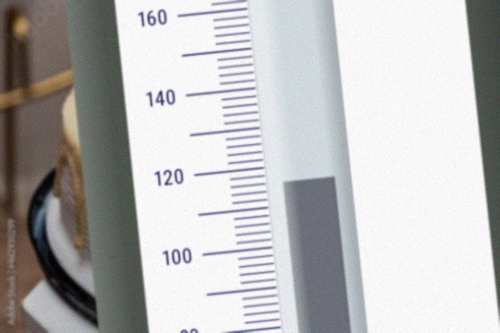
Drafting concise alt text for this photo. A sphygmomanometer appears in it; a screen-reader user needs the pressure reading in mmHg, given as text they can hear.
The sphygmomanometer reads 116 mmHg
